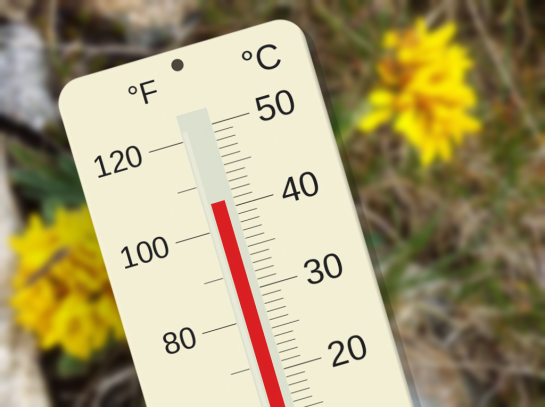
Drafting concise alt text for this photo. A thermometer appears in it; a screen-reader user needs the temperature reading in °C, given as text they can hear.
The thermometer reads 41 °C
